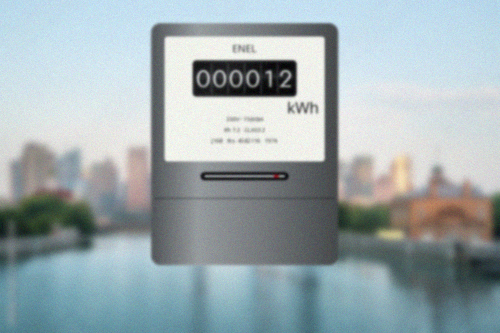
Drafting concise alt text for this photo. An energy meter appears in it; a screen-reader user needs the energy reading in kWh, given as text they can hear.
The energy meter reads 12 kWh
